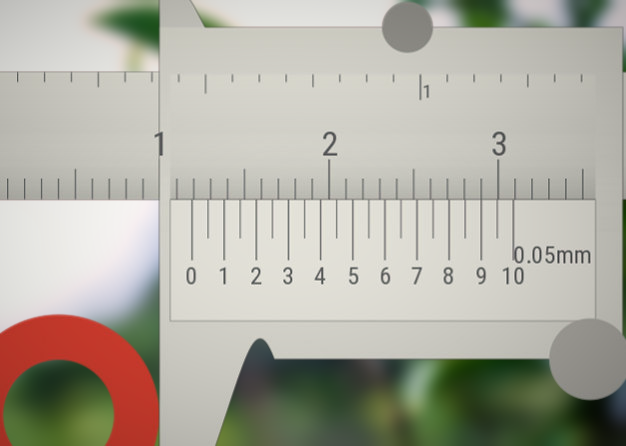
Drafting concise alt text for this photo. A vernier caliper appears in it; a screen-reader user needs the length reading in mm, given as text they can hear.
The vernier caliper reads 11.9 mm
